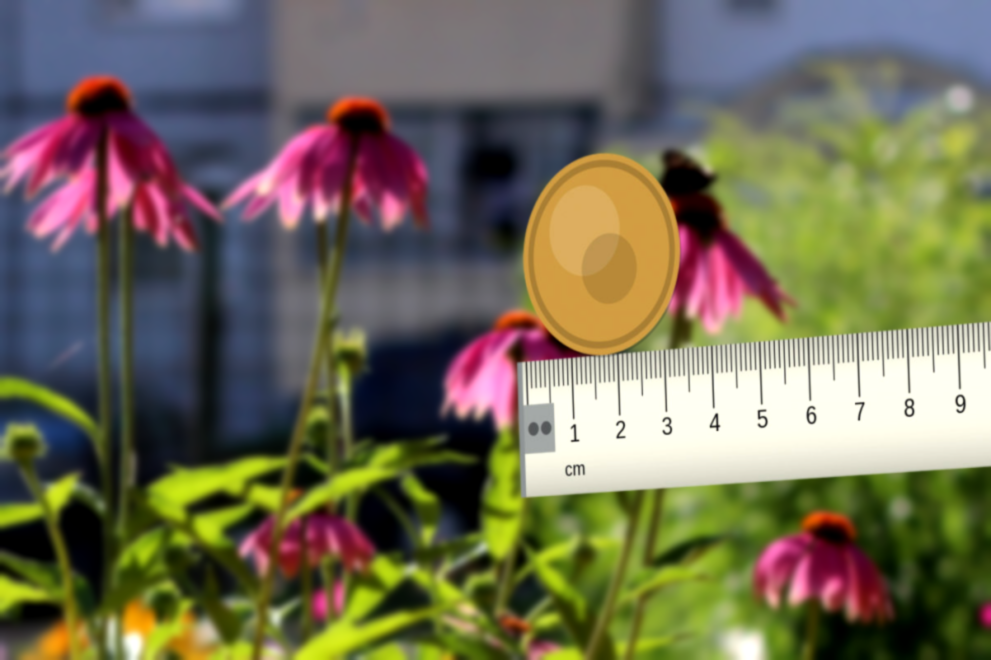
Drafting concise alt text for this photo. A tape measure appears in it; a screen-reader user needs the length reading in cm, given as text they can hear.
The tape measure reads 3.4 cm
